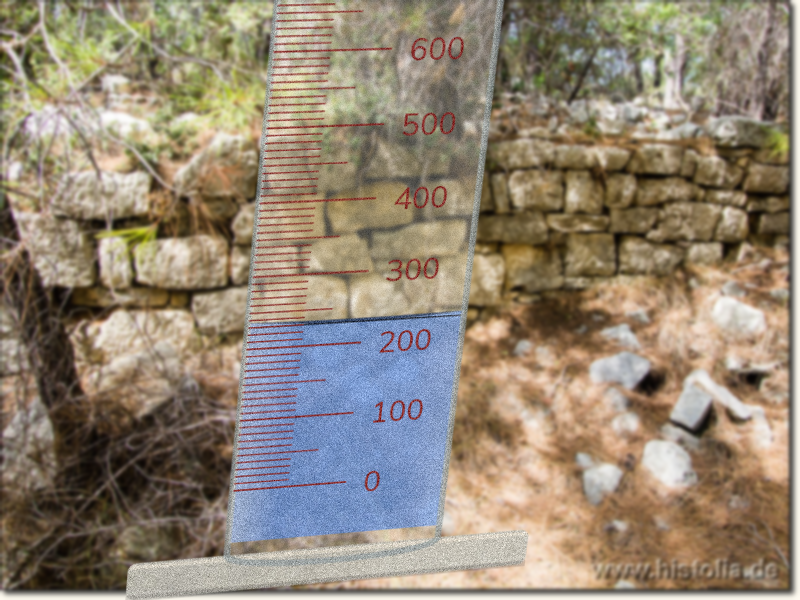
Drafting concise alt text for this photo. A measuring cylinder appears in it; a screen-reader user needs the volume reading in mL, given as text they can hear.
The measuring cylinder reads 230 mL
